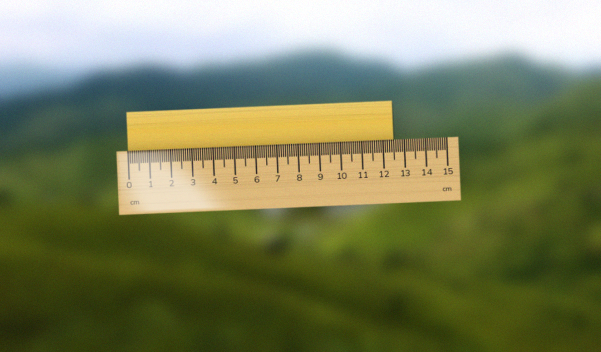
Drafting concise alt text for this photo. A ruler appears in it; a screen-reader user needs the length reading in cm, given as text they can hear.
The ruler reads 12.5 cm
